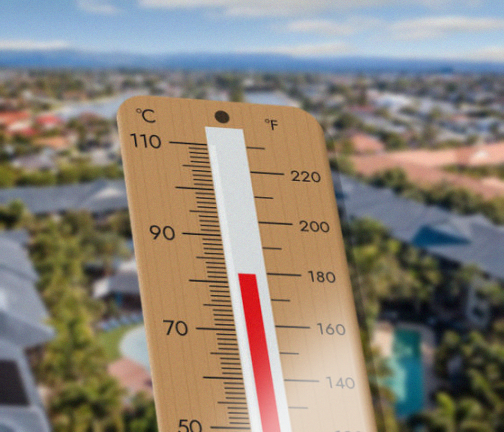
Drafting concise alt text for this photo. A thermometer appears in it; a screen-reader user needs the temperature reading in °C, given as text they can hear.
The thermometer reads 82 °C
